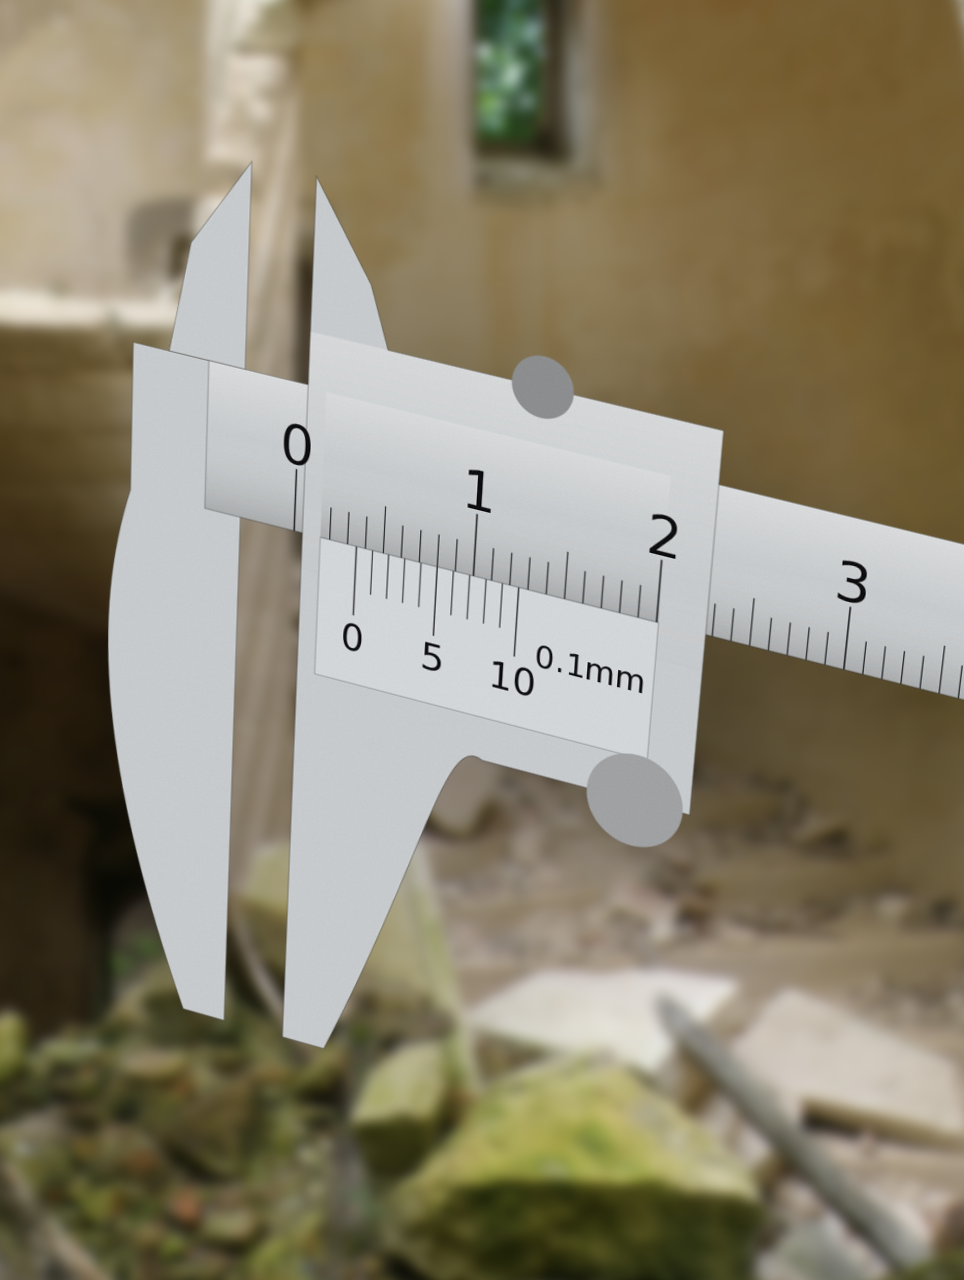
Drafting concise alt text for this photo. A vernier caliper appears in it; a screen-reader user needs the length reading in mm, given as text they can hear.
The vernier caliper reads 3.5 mm
